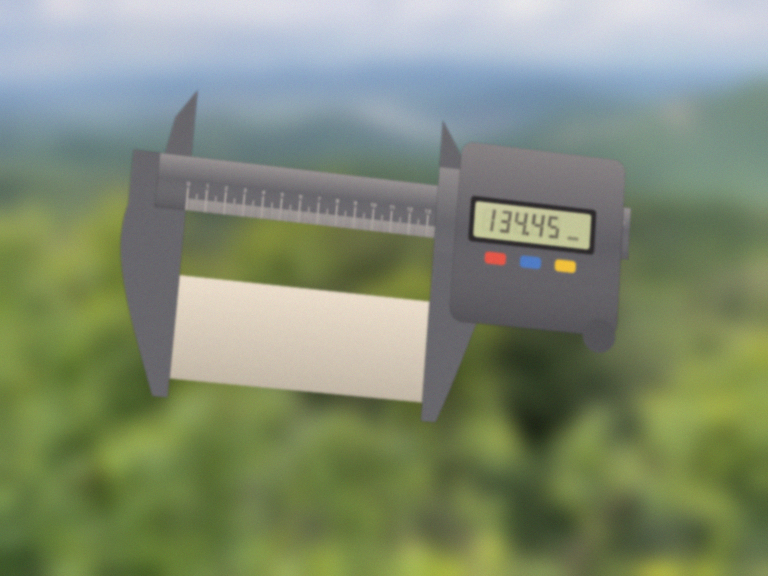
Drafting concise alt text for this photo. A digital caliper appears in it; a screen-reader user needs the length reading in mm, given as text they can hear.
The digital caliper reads 134.45 mm
